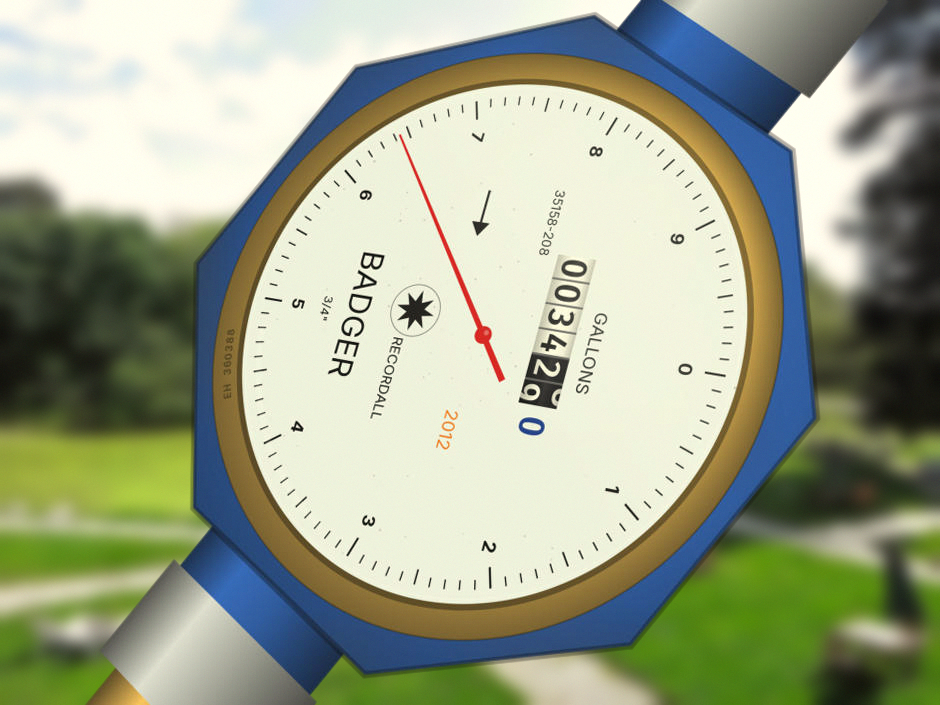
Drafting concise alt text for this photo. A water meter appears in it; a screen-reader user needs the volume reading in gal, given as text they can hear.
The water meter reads 34286.4 gal
